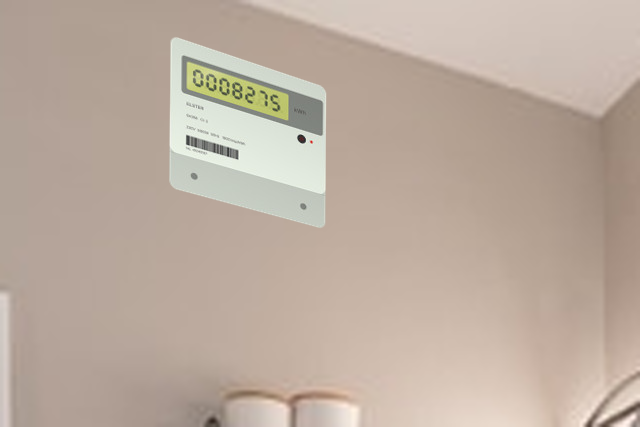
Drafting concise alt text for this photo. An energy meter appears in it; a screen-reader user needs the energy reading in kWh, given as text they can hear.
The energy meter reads 8275 kWh
